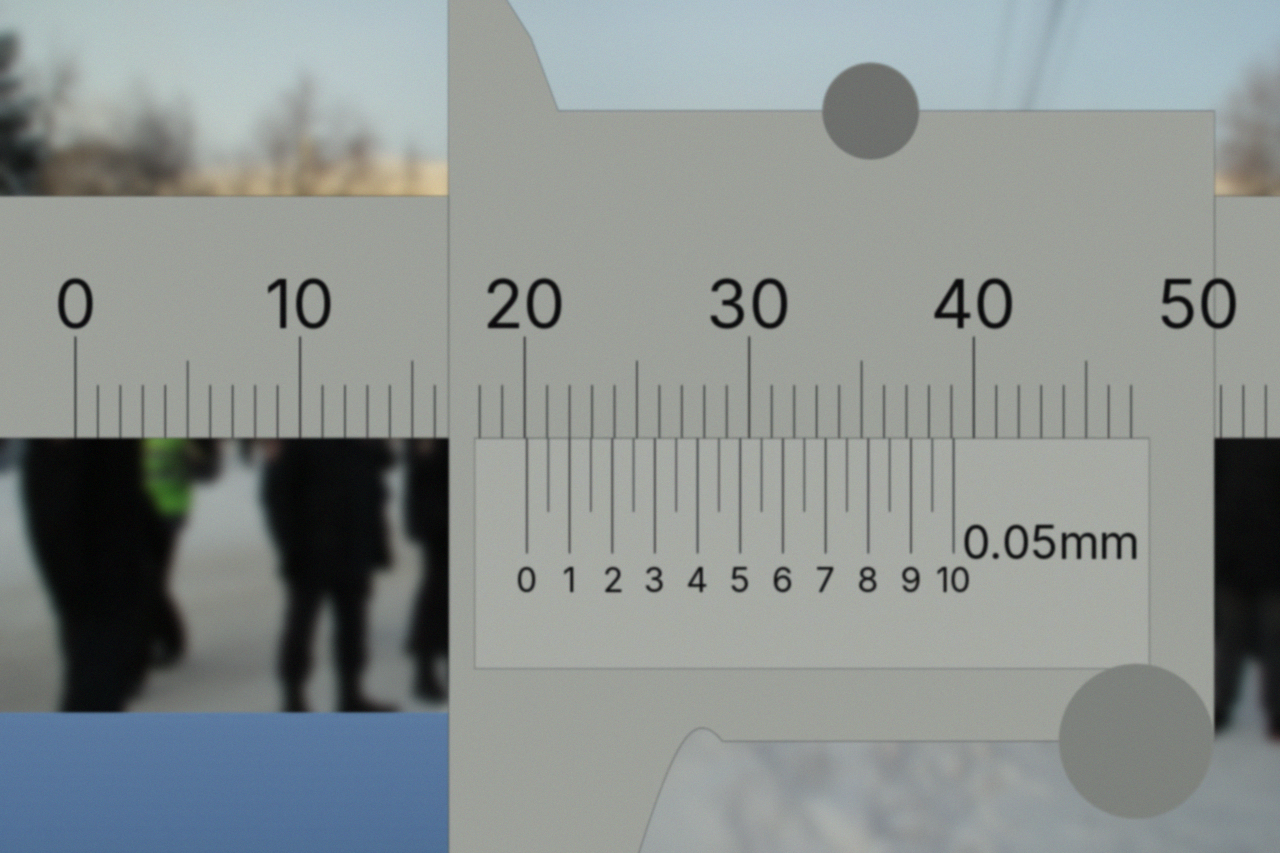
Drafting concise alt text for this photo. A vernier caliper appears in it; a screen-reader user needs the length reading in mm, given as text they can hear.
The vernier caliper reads 20.1 mm
